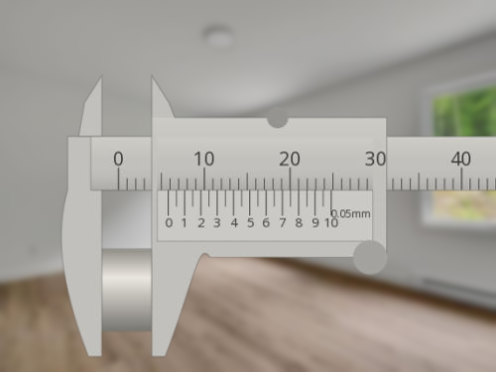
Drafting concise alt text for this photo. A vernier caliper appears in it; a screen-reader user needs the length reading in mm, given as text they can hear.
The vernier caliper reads 5.8 mm
